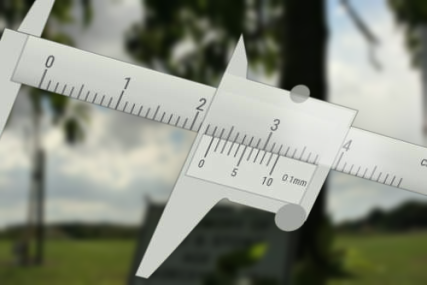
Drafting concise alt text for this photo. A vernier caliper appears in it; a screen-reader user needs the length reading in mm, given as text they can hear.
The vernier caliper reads 23.2 mm
